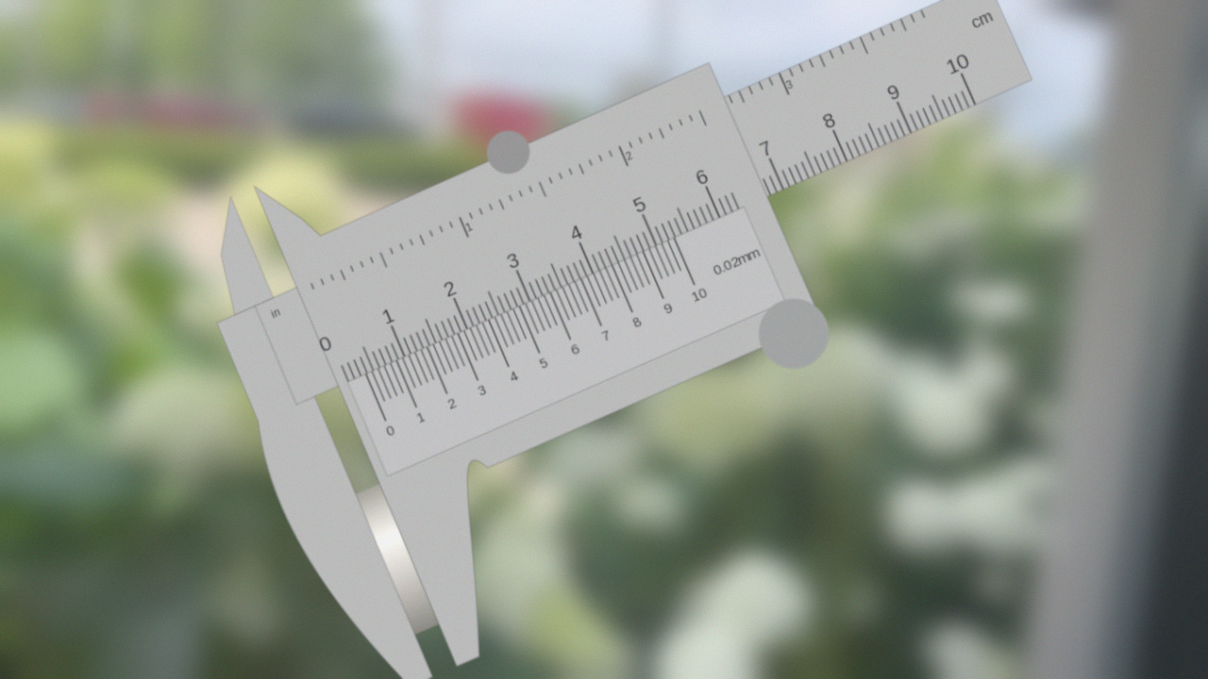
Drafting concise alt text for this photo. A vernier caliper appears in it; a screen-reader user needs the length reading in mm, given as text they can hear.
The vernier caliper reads 3.8 mm
